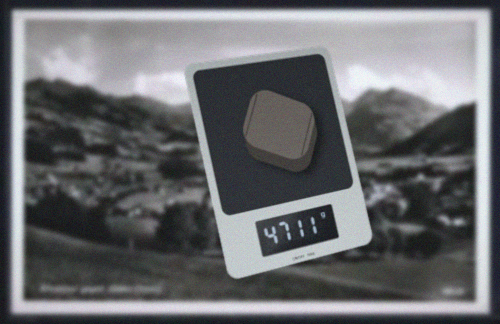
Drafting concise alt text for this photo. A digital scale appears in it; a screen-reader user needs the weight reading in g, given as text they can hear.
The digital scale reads 4711 g
